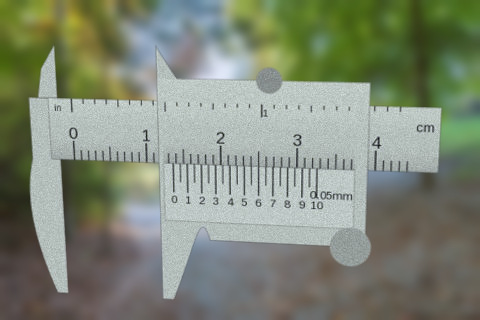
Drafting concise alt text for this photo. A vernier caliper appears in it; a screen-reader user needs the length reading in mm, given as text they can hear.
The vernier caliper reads 13.6 mm
